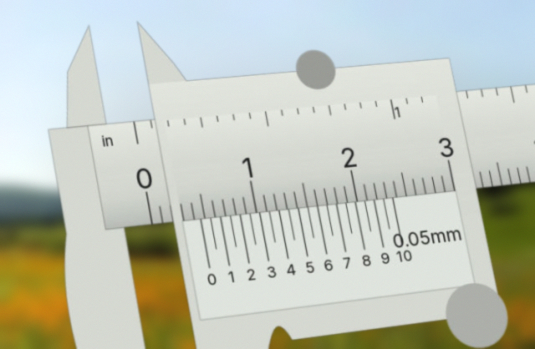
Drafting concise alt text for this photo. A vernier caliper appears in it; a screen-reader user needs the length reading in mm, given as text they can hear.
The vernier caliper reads 4.6 mm
